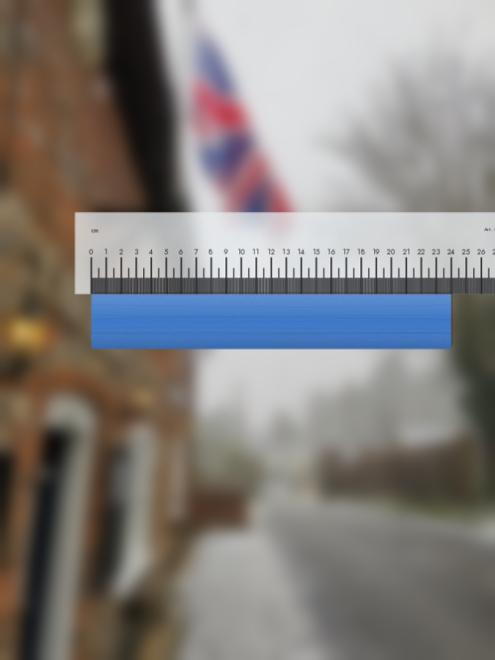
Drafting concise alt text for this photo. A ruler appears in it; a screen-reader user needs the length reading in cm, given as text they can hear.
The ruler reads 24 cm
